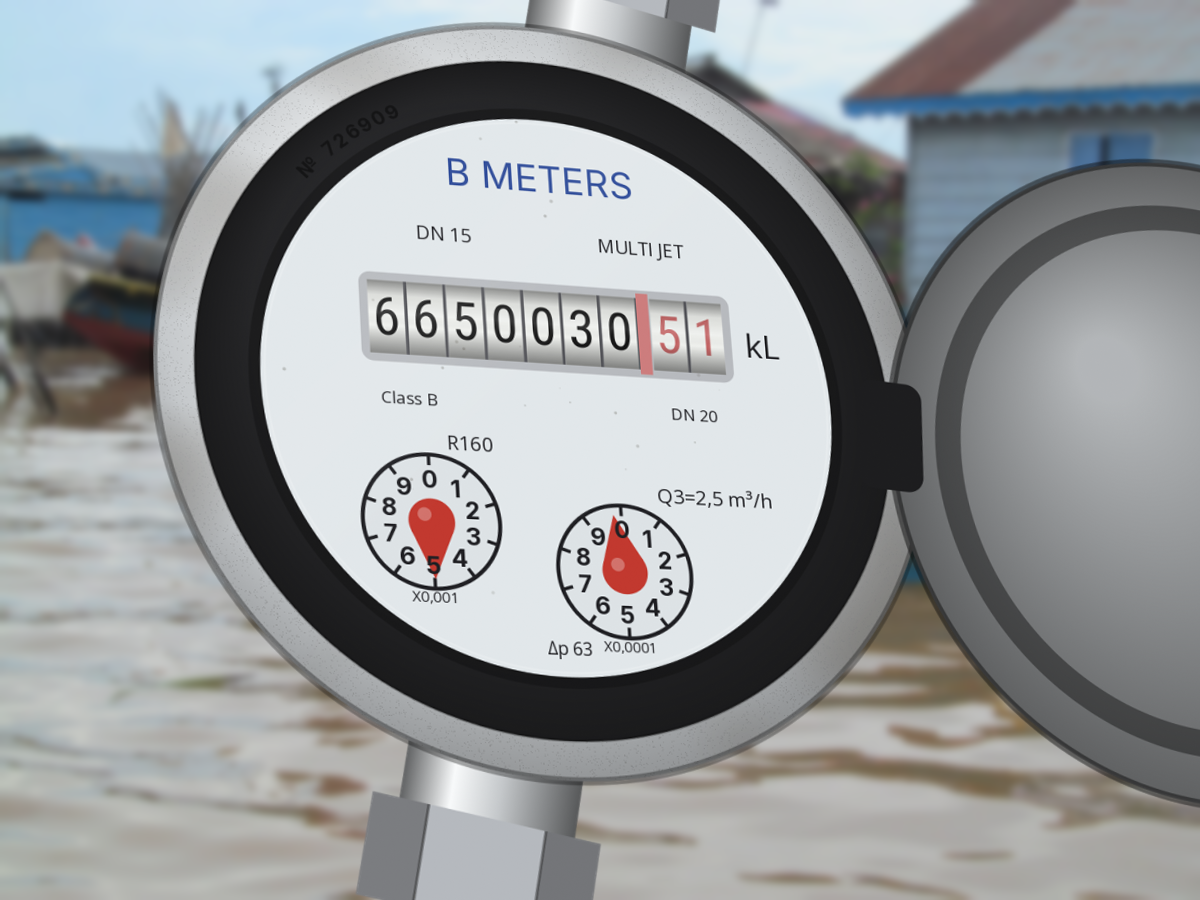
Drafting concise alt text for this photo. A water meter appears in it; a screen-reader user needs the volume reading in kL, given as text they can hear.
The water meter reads 6650030.5149 kL
